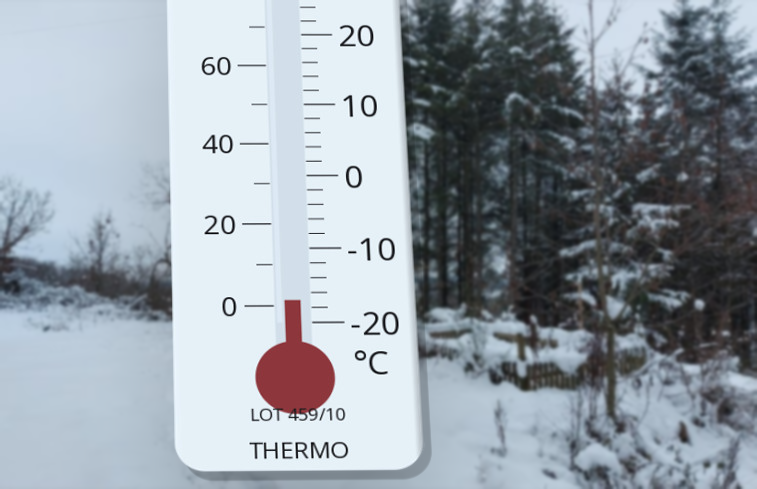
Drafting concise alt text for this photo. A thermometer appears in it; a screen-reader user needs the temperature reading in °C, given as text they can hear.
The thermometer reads -17 °C
